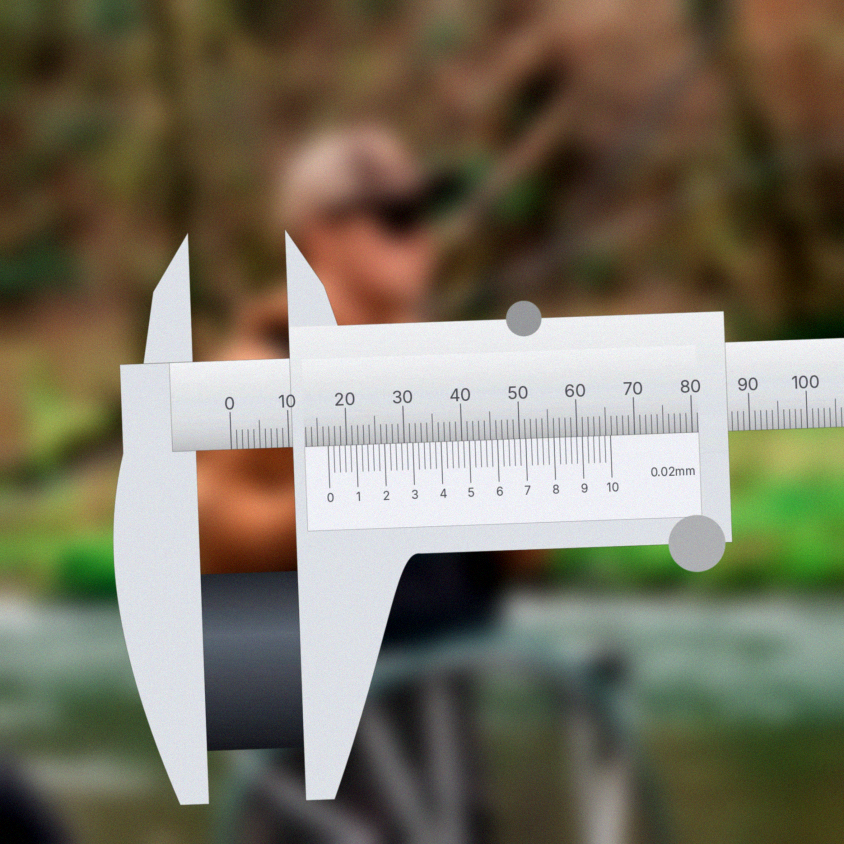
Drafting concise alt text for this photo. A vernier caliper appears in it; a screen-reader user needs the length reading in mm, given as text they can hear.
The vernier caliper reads 16.8 mm
